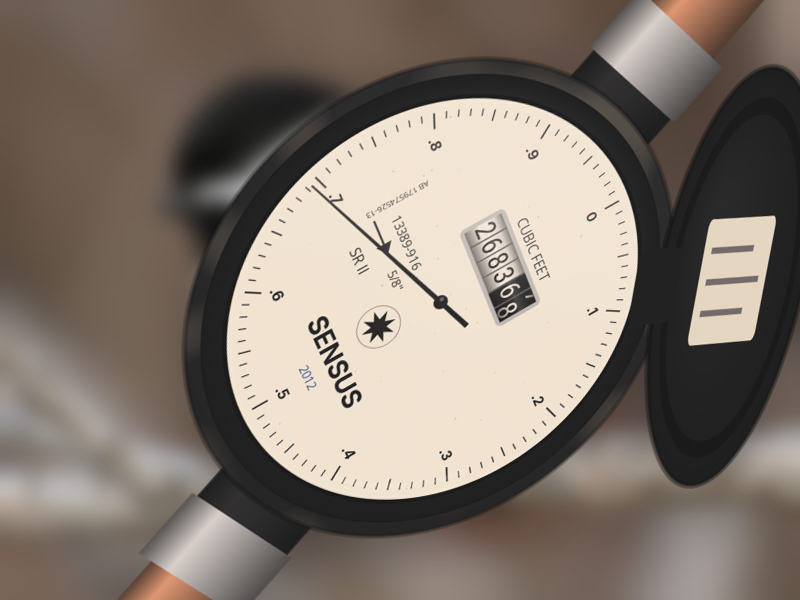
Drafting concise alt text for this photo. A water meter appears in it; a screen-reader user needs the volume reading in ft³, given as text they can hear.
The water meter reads 268367.69 ft³
